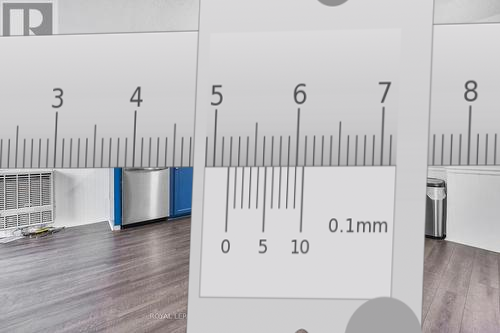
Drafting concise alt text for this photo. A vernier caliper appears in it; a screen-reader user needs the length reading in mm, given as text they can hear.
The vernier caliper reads 51.8 mm
